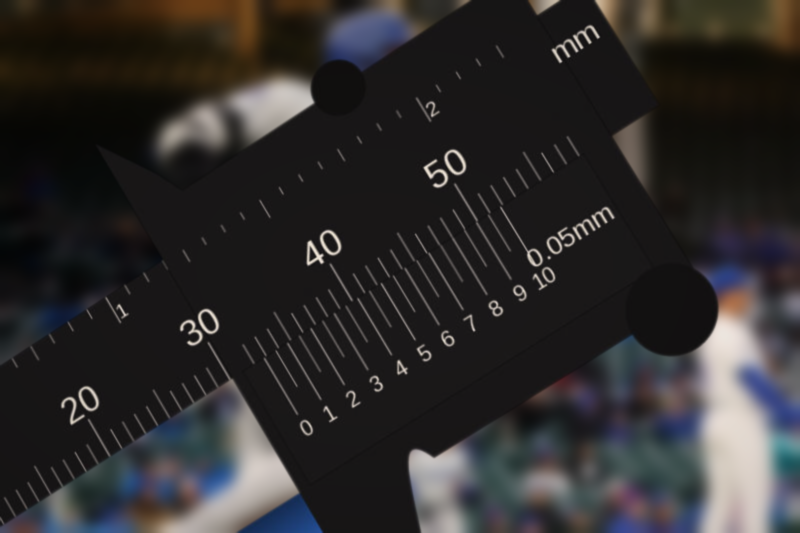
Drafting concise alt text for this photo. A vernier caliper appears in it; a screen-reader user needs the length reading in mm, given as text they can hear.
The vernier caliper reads 32.8 mm
